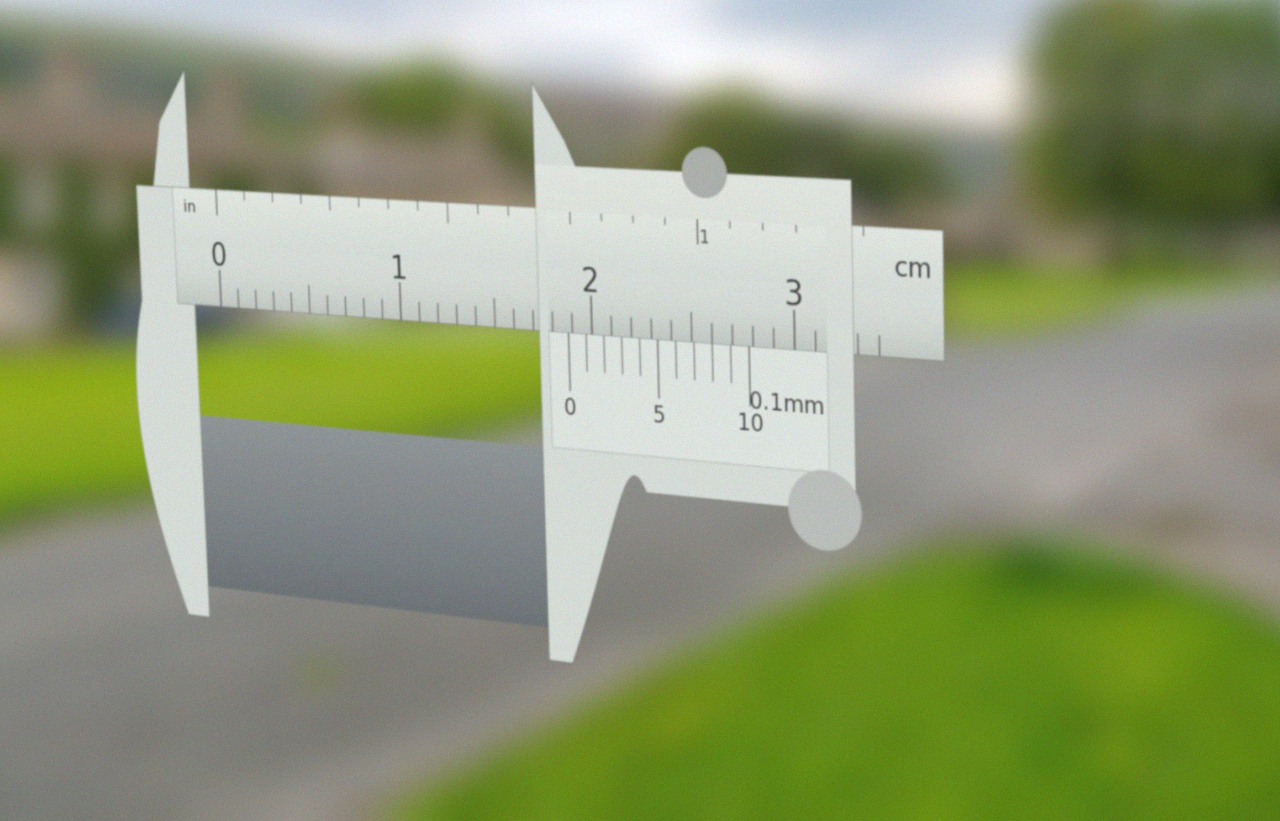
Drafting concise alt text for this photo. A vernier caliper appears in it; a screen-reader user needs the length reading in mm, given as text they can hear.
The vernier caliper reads 18.8 mm
